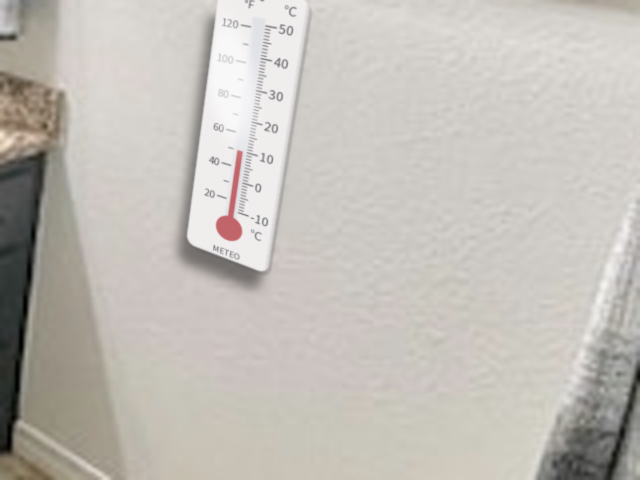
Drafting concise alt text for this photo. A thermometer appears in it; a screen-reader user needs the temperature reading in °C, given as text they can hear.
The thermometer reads 10 °C
